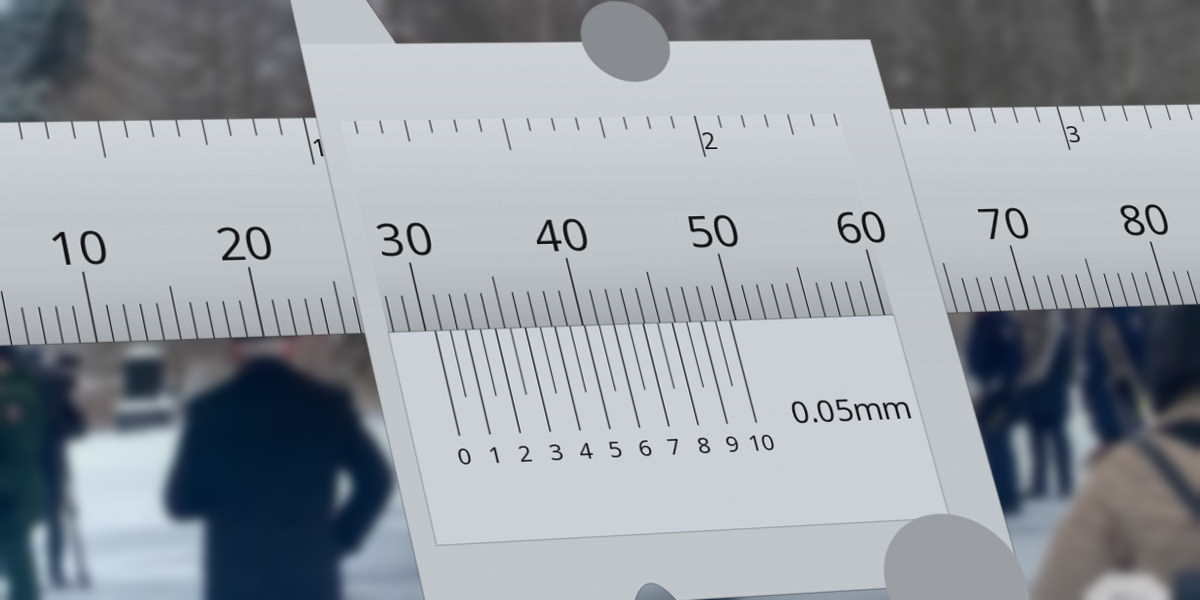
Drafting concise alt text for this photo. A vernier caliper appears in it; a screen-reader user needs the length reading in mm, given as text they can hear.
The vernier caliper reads 30.6 mm
